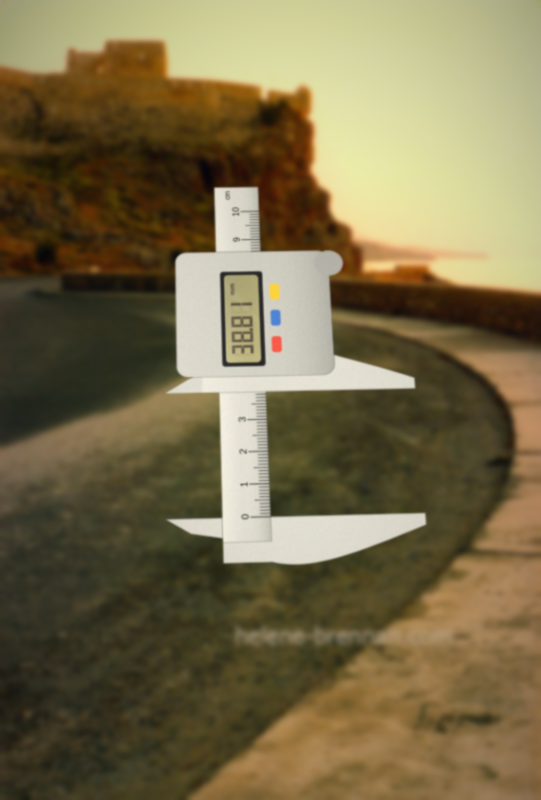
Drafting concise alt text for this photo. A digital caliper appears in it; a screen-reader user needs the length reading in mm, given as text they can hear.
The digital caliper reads 38.81 mm
